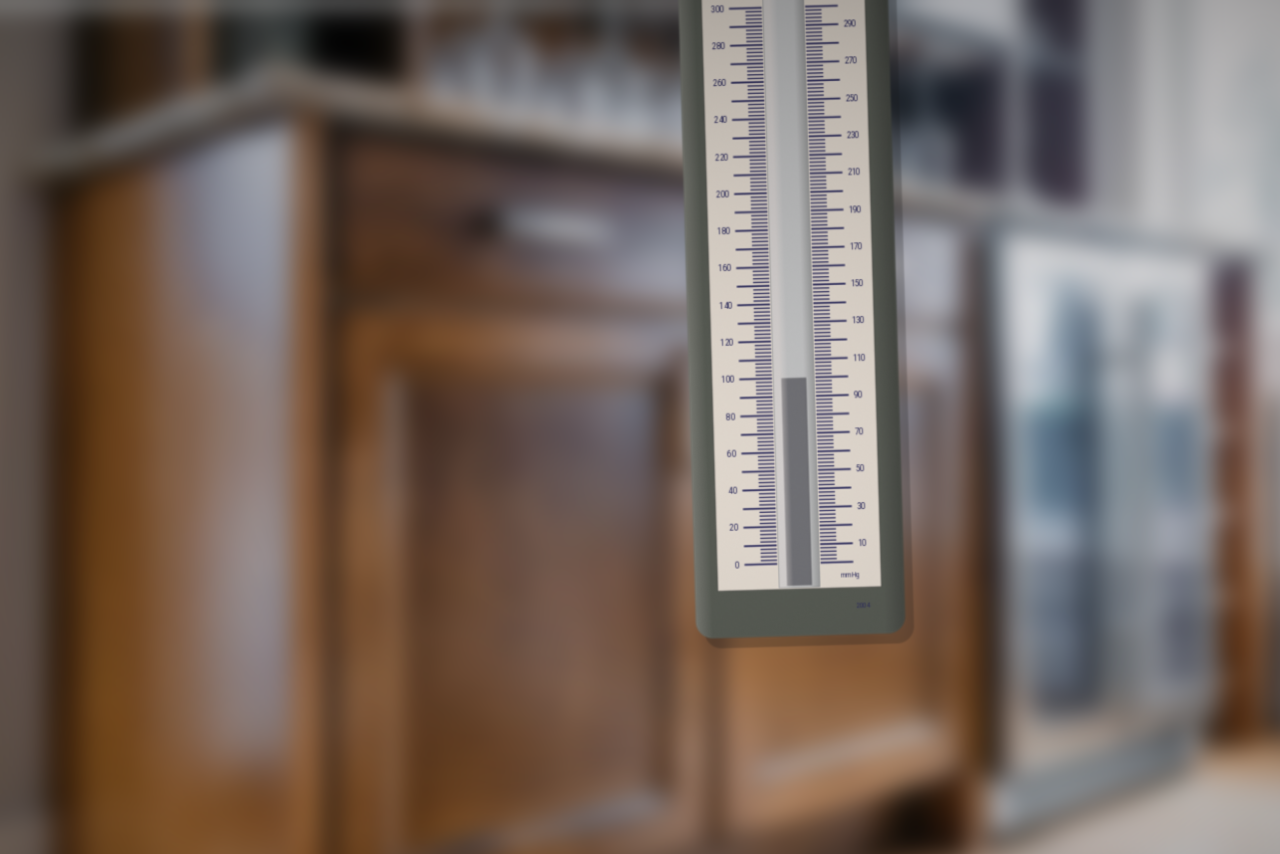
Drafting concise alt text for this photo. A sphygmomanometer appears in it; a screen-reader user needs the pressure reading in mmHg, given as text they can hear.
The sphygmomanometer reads 100 mmHg
